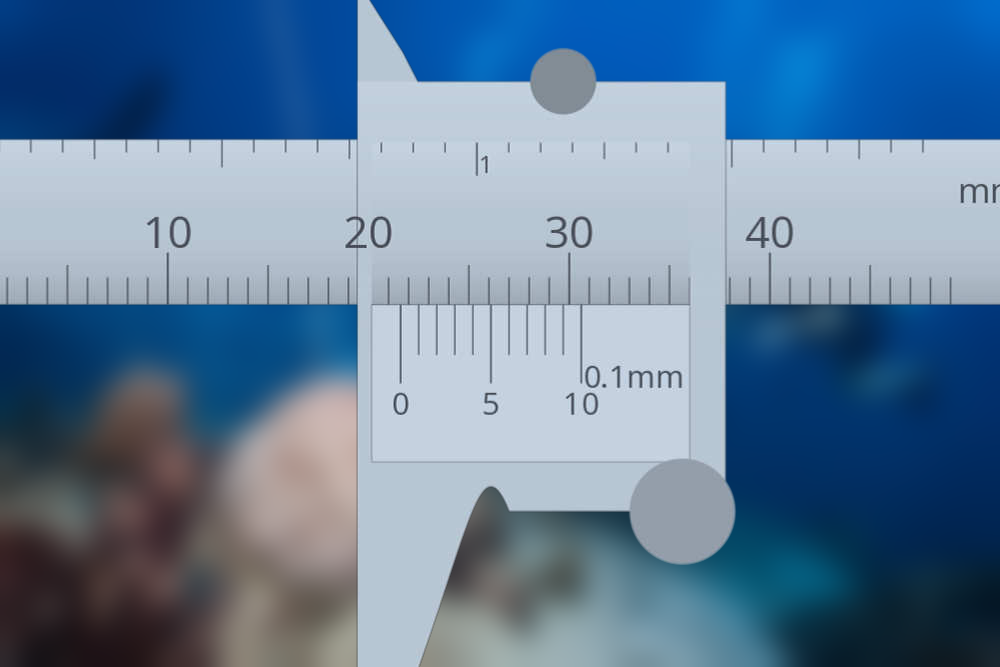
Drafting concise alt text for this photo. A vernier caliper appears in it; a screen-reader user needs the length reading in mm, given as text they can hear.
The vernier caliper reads 21.6 mm
